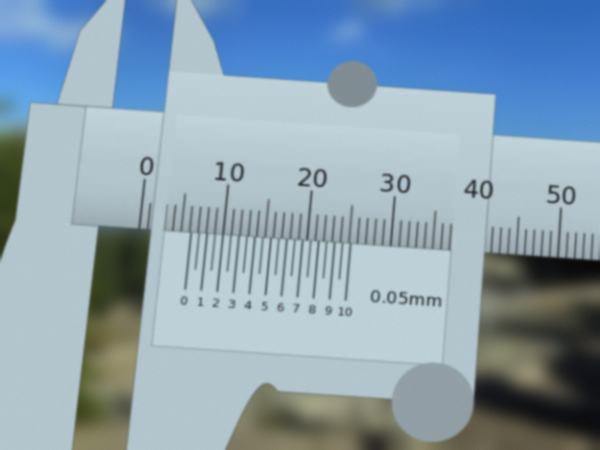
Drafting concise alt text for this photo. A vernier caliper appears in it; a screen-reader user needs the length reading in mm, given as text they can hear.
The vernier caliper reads 6.2 mm
